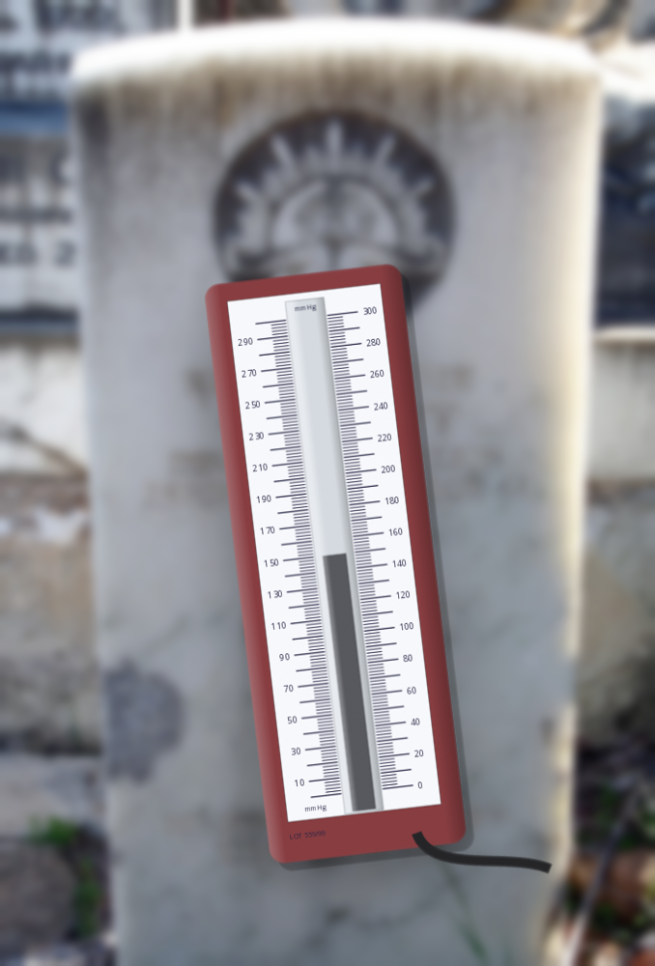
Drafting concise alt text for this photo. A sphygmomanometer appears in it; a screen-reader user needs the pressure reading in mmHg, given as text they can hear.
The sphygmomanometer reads 150 mmHg
